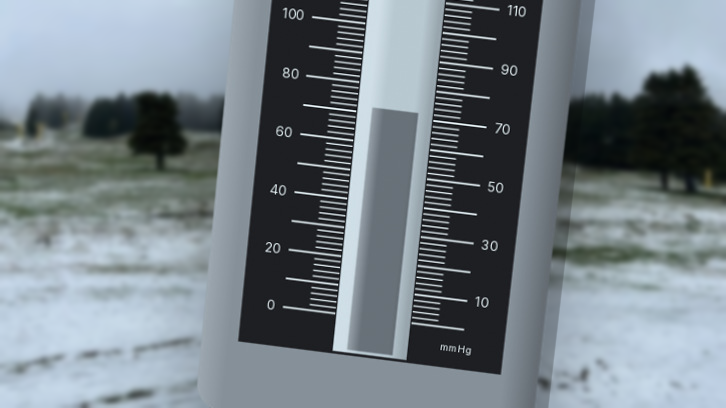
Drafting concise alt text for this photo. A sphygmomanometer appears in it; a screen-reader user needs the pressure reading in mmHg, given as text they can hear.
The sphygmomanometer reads 72 mmHg
